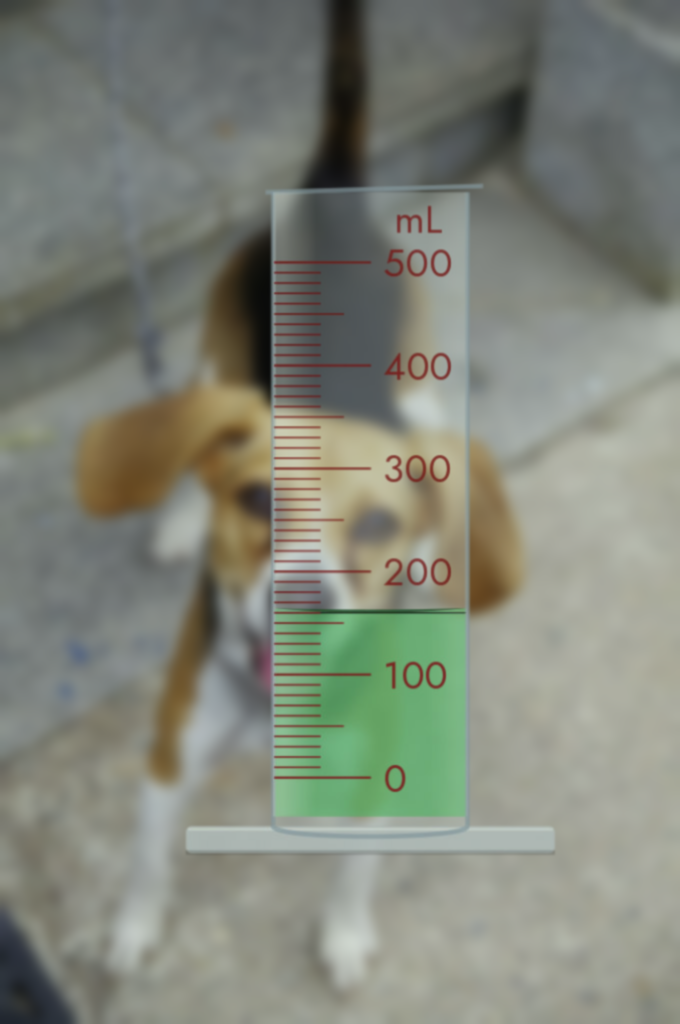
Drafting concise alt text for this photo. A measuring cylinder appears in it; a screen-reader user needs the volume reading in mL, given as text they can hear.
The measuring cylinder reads 160 mL
